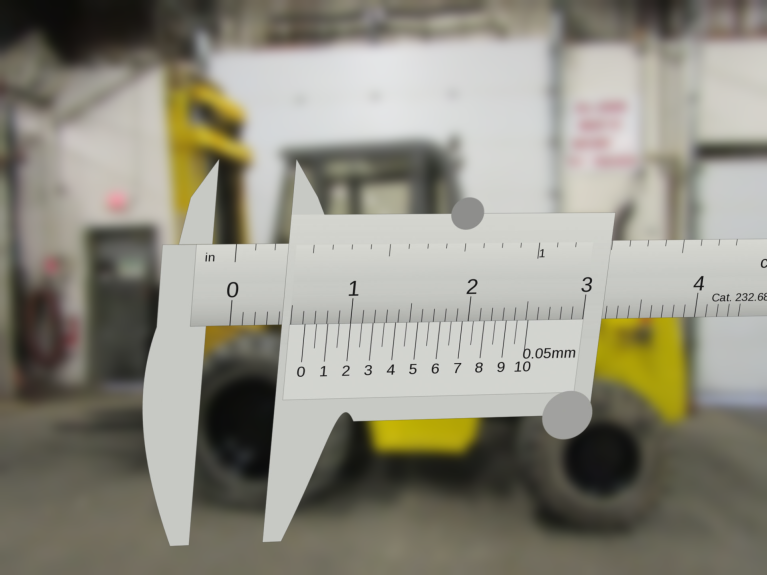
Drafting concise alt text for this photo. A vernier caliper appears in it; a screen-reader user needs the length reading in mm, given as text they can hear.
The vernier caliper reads 6.2 mm
